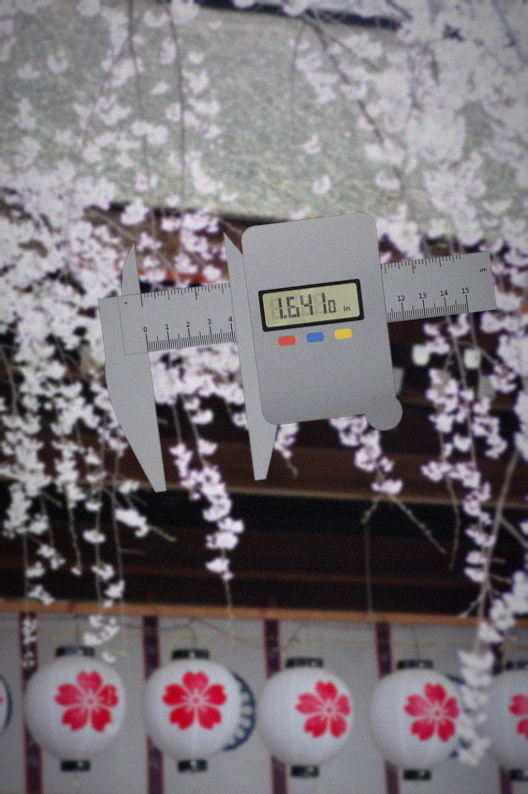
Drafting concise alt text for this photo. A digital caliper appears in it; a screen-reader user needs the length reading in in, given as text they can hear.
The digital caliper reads 1.6410 in
